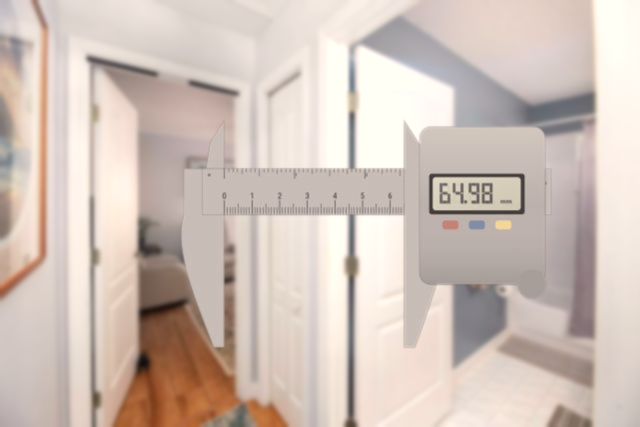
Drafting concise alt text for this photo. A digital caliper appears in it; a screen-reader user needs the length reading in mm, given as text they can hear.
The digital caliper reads 64.98 mm
